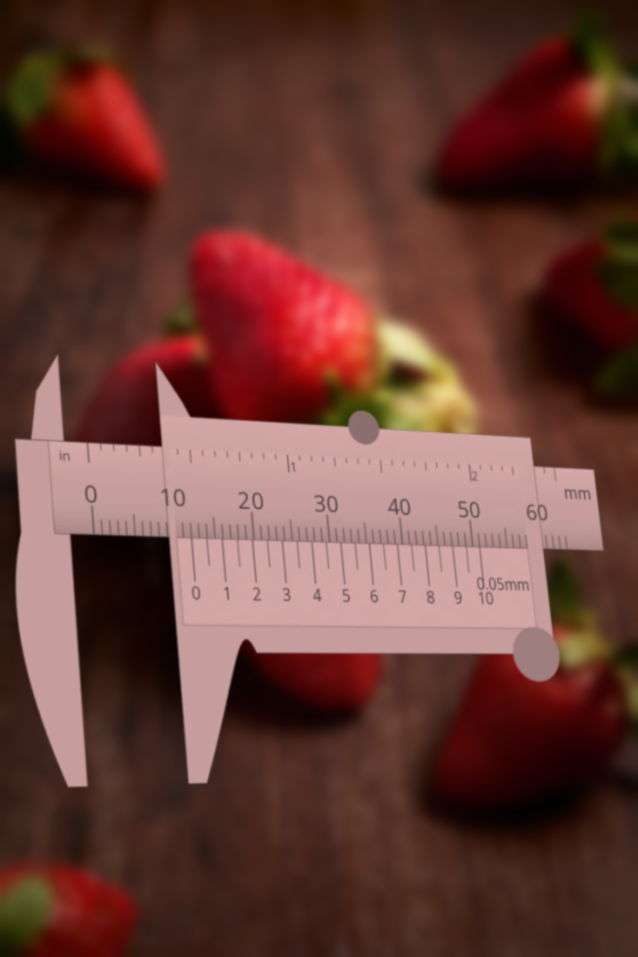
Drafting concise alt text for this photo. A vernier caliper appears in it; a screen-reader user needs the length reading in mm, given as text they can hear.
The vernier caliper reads 12.0 mm
